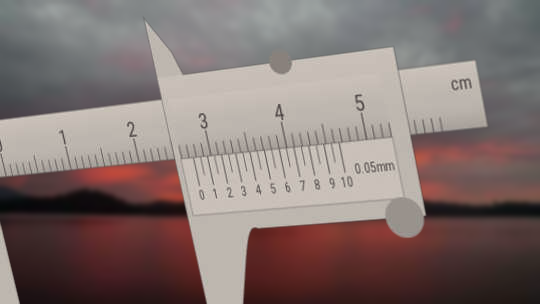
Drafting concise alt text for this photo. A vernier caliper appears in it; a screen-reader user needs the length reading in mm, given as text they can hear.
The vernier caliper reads 27.6 mm
